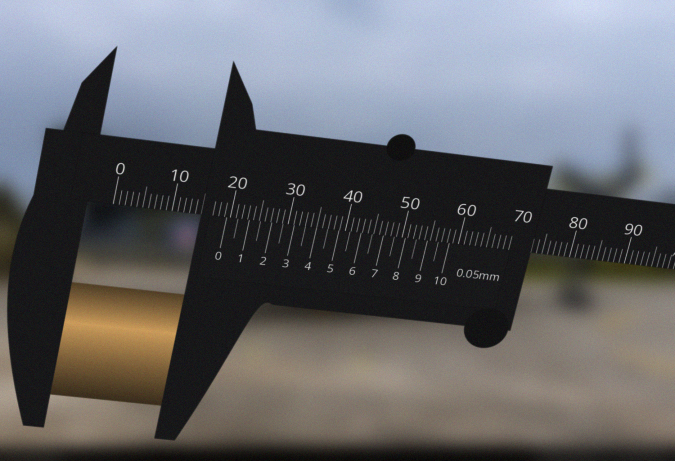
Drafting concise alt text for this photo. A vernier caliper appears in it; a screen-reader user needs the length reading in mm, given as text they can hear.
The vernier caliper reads 19.4 mm
